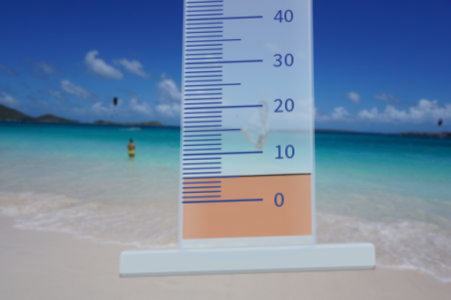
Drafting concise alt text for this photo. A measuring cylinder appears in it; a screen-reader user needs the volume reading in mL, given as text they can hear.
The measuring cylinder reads 5 mL
